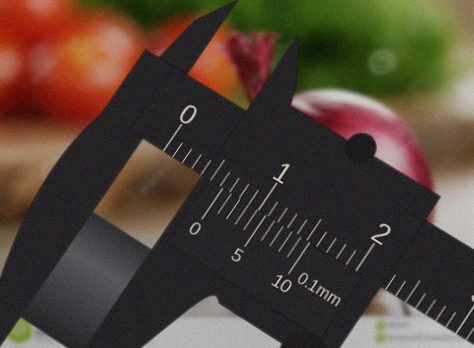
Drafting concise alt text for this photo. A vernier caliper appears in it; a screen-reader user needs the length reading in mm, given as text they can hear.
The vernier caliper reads 6.3 mm
